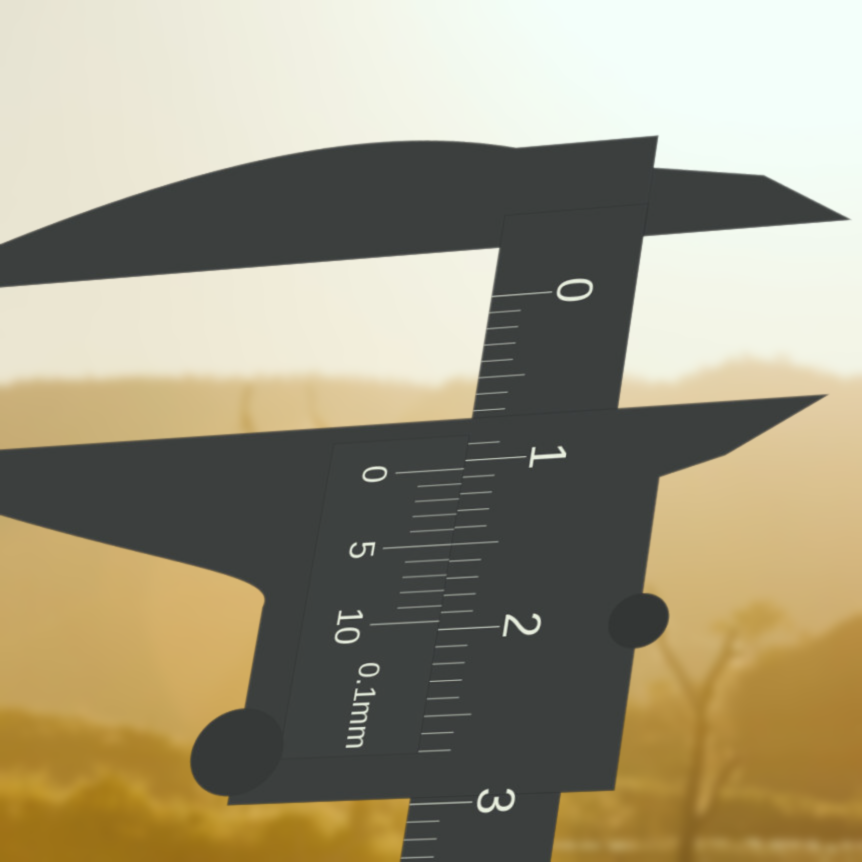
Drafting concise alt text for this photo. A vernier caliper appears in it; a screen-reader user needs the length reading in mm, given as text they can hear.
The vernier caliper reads 10.5 mm
